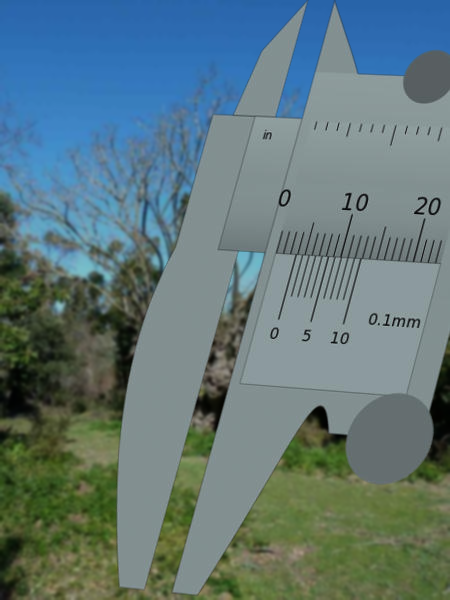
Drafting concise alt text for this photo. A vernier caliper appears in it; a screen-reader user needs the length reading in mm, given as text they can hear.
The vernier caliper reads 3.8 mm
